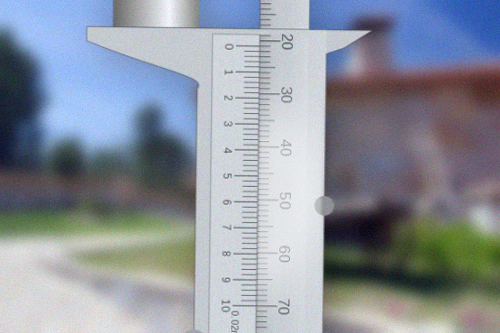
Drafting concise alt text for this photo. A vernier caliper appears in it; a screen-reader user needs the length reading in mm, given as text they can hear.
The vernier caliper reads 21.0 mm
